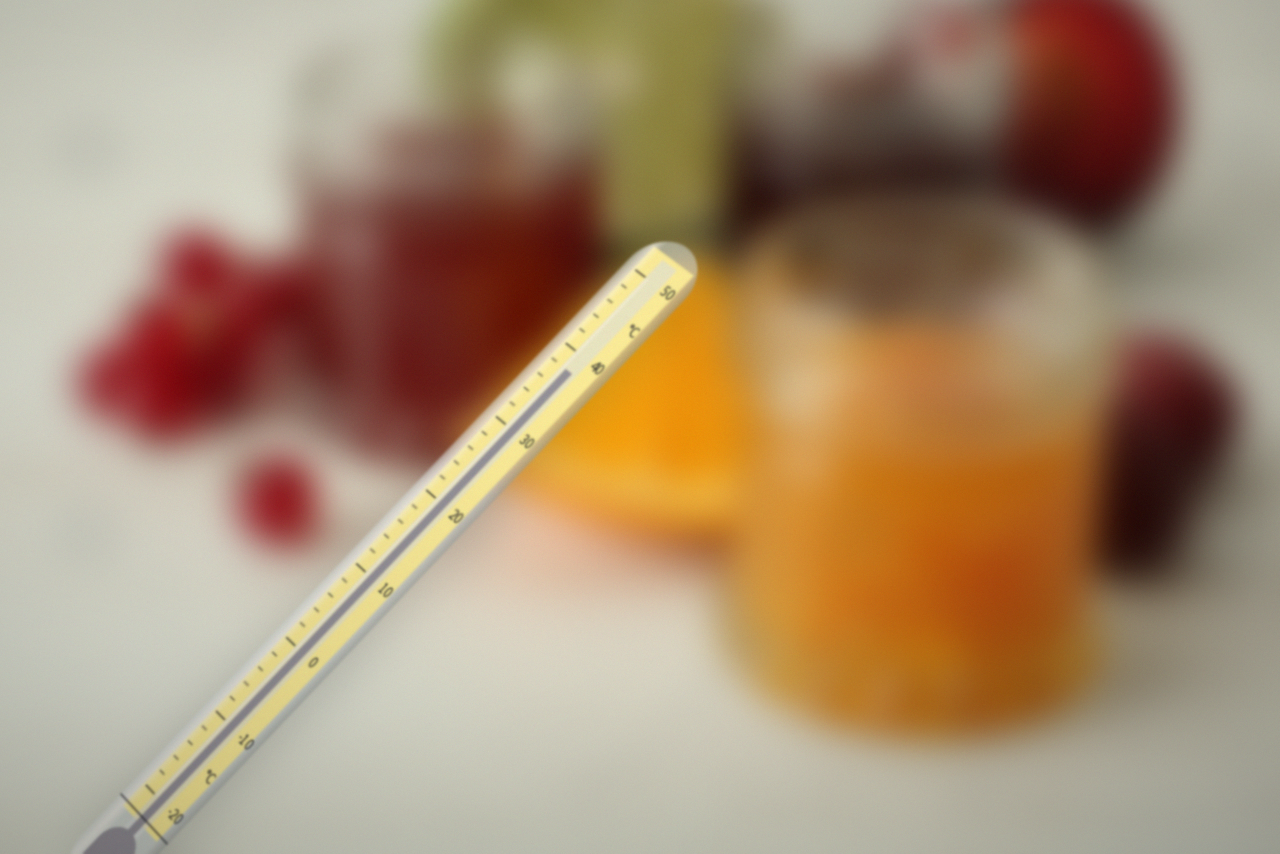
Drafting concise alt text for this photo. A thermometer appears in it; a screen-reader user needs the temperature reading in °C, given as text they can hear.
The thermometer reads 38 °C
